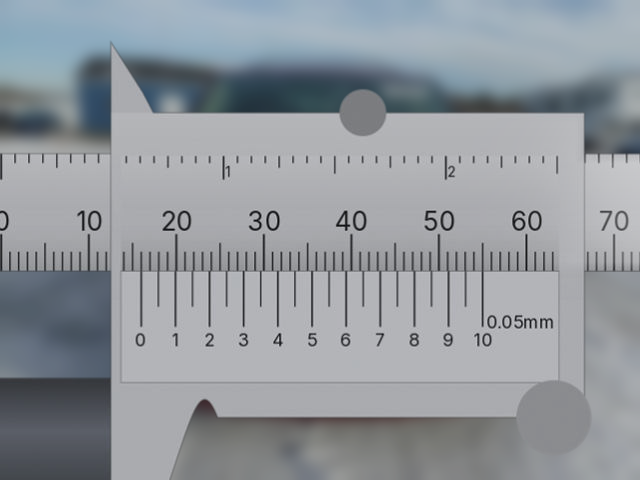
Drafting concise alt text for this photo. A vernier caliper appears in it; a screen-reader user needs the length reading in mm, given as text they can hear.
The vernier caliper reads 16.0 mm
